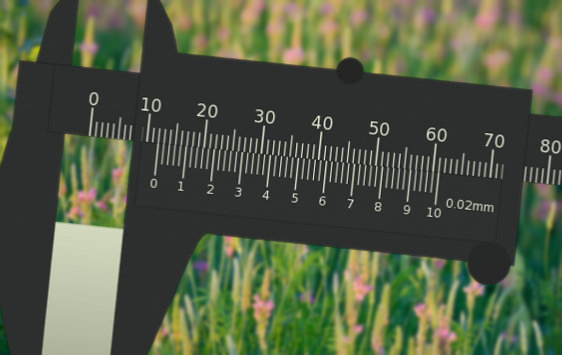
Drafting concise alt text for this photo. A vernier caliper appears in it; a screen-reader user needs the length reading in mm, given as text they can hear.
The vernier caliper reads 12.0 mm
